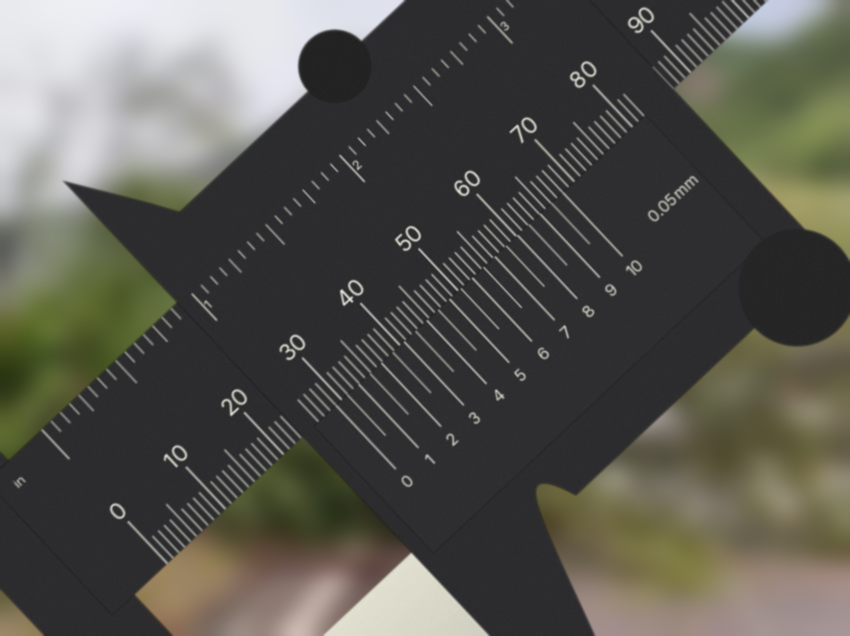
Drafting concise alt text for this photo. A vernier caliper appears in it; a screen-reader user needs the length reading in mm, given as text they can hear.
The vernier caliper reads 29.0 mm
